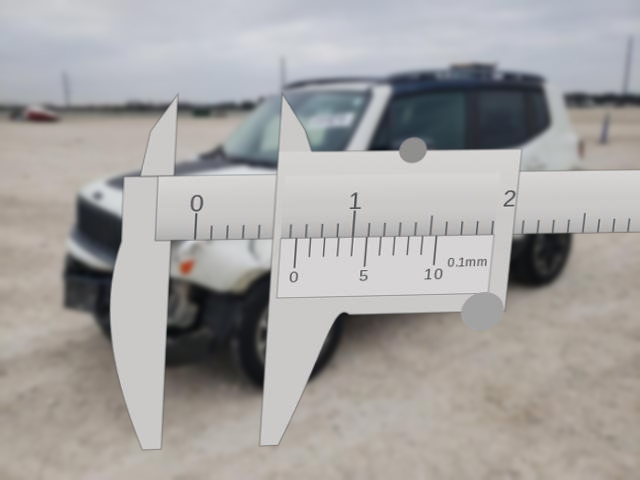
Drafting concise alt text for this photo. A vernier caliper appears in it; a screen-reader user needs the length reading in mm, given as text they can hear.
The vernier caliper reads 6.4 mm
